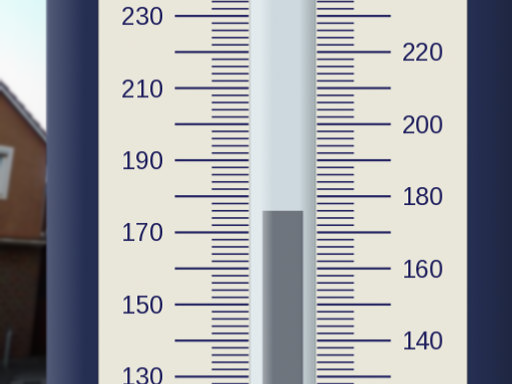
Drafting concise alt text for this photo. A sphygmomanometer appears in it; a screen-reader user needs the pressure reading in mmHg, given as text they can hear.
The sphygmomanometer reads 176 mmHg
